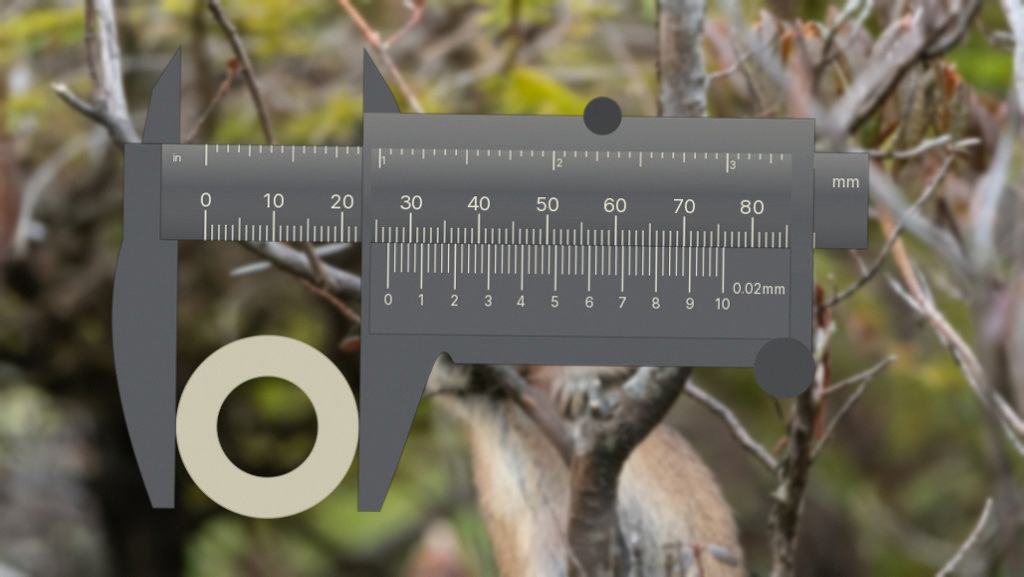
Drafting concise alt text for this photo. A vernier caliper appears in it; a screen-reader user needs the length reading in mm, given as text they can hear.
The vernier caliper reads 26.8 mm
